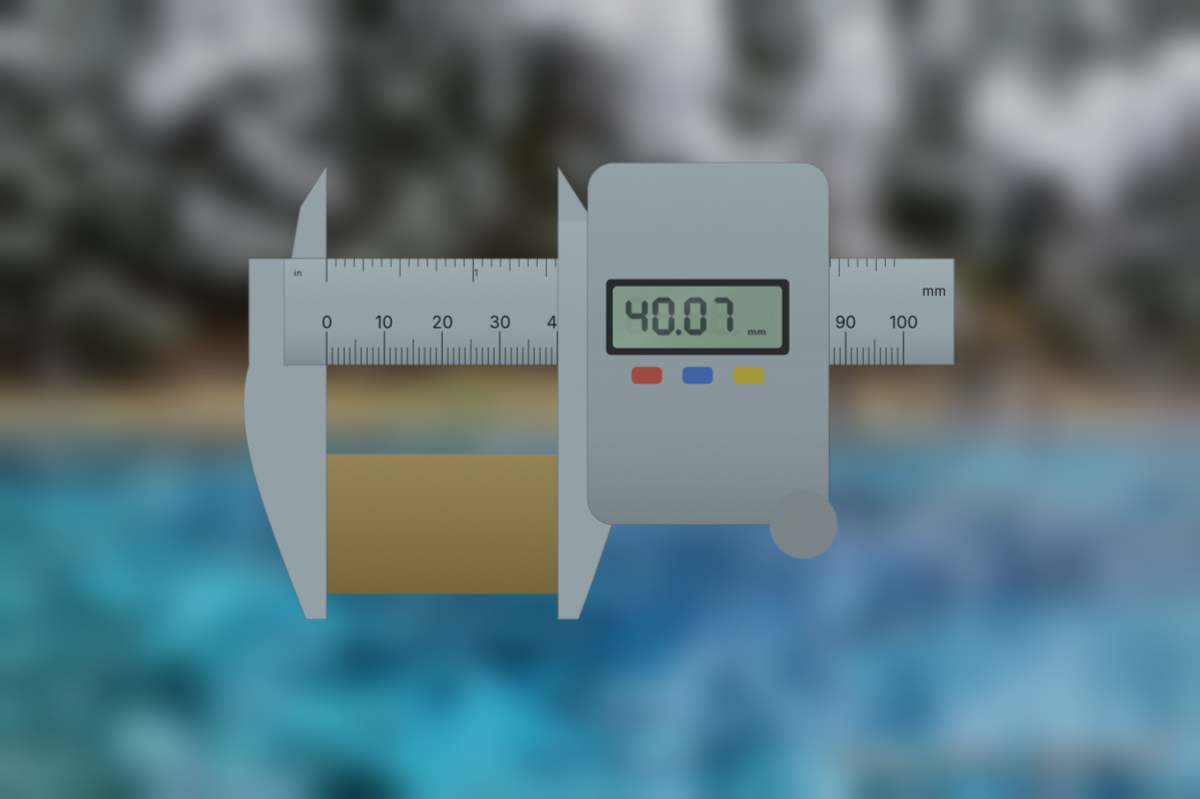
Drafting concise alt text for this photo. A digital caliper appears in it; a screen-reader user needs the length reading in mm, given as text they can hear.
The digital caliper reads 40.07 mm
